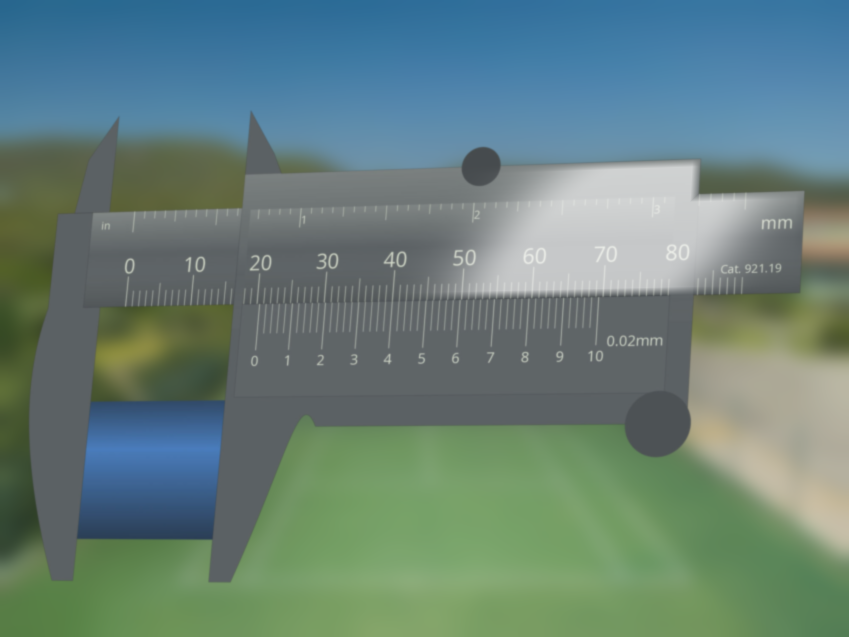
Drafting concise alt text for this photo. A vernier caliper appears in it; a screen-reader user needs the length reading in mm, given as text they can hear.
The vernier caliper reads 20.4 mm
